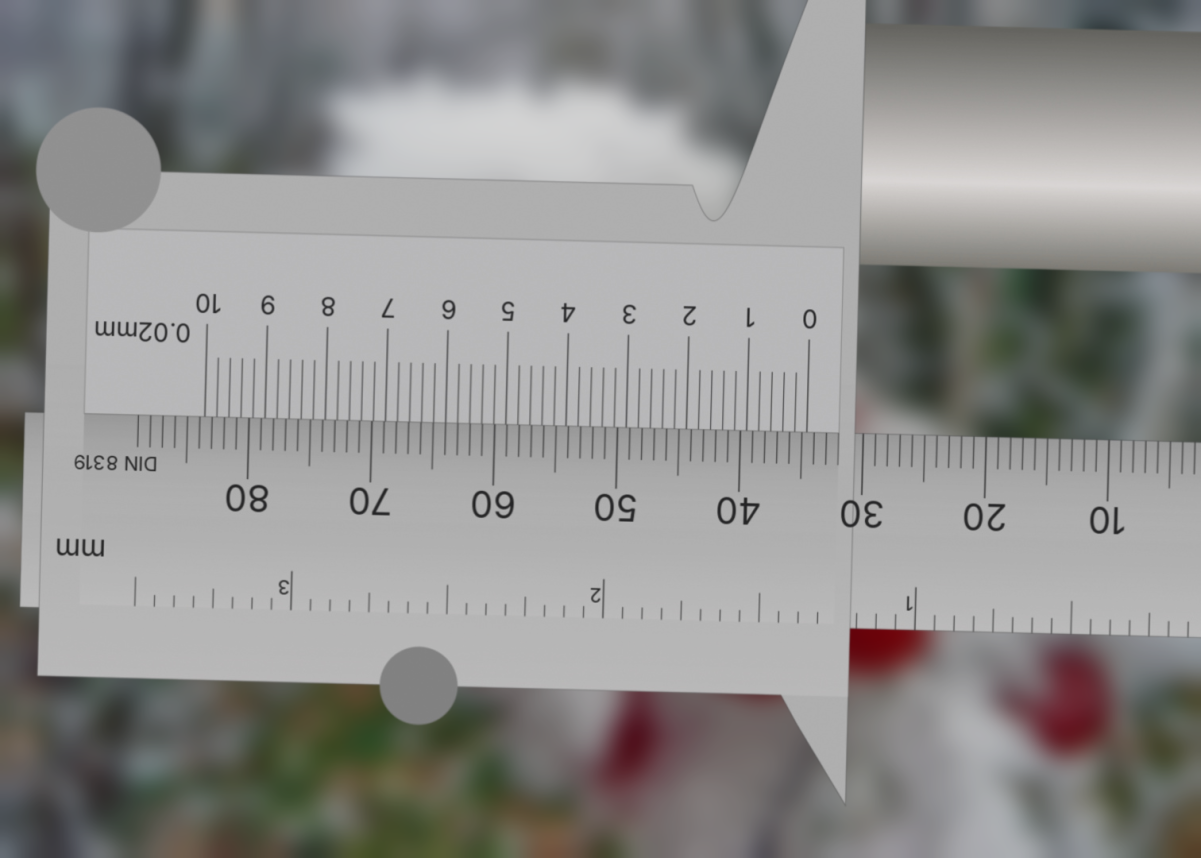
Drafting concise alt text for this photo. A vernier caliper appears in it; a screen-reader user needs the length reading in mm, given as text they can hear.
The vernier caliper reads 34.6 mm
